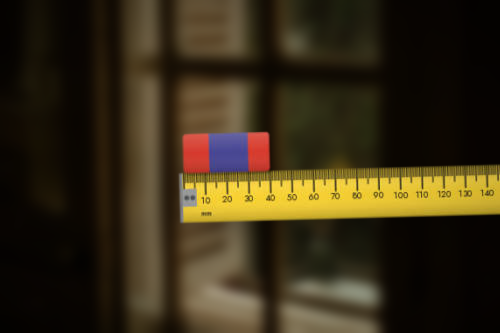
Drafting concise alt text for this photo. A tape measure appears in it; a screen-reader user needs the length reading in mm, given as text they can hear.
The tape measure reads 40 mm
